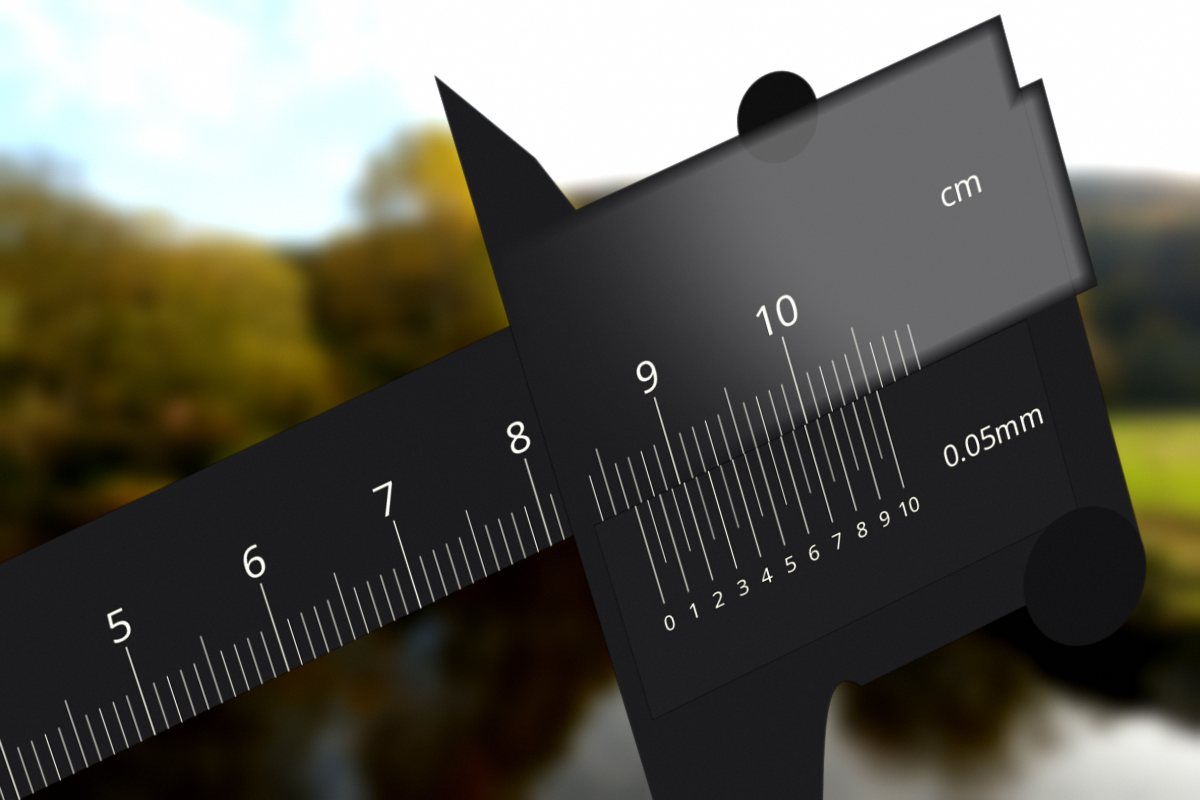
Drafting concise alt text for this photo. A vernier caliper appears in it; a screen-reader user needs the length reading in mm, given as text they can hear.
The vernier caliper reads 86.5 mm
